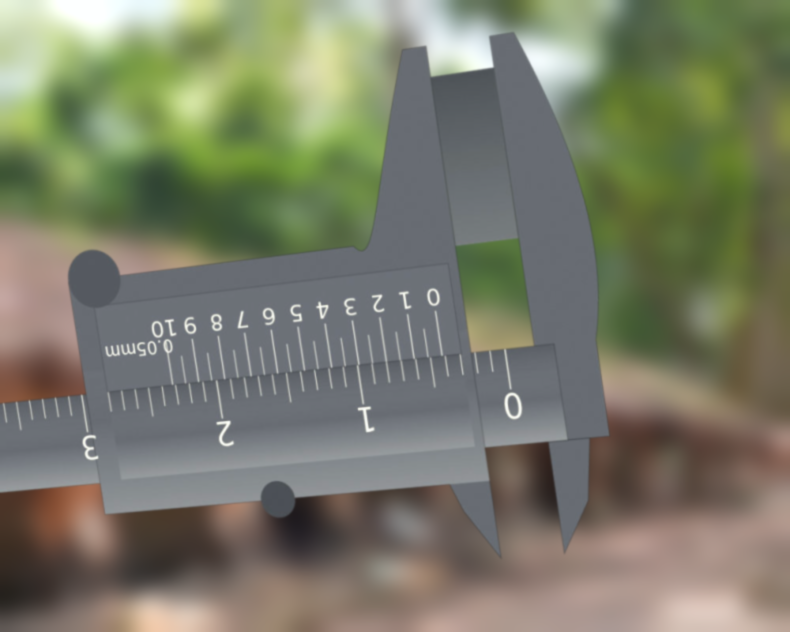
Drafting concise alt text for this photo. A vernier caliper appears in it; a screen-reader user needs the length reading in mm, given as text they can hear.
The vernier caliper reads 4.2 mm
